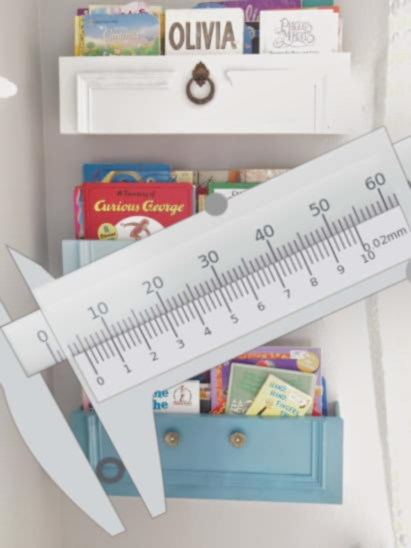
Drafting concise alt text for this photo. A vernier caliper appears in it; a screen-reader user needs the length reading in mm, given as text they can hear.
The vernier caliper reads 5.0 mm
